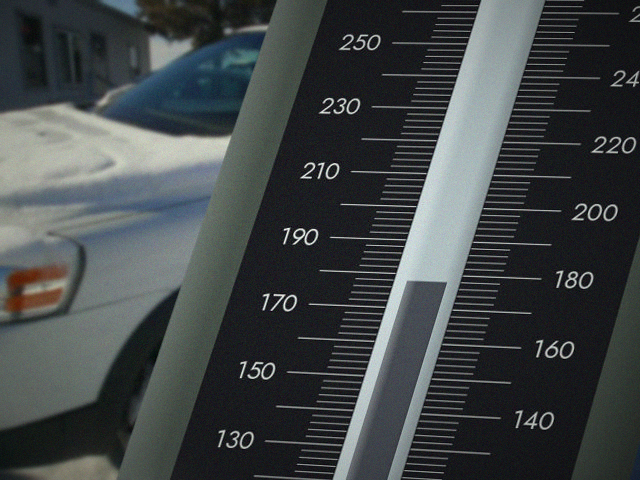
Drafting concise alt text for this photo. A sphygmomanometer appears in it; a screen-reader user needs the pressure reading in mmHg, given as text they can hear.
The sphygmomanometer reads 178 mmHg
